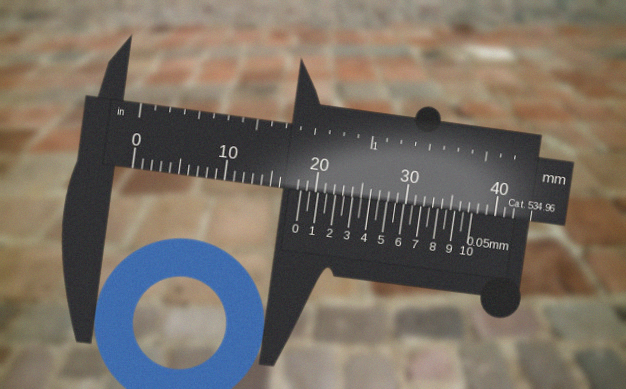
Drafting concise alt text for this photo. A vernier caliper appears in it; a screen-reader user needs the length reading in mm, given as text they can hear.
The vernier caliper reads 18.4 mm
